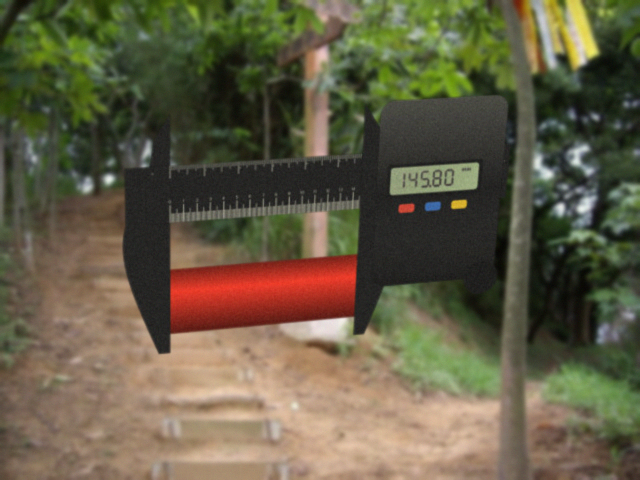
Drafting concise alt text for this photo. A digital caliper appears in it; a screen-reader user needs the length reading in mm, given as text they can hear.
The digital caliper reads 145.80 mm
